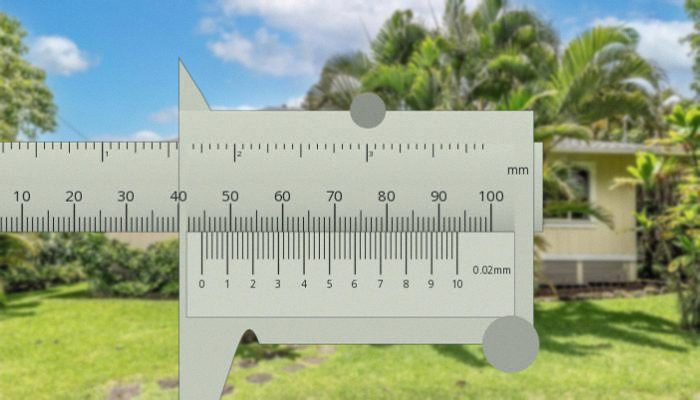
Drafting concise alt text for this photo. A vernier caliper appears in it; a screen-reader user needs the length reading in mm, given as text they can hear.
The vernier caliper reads 44.5 mm
